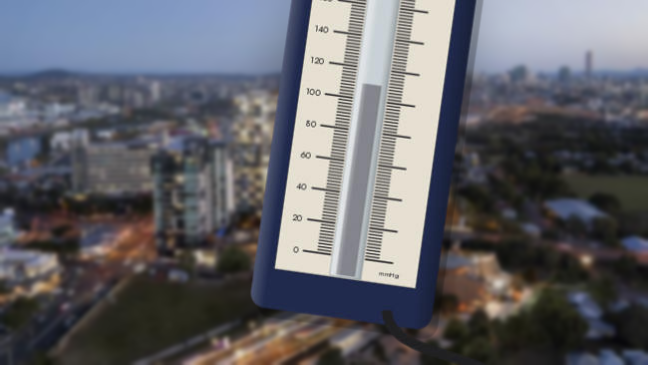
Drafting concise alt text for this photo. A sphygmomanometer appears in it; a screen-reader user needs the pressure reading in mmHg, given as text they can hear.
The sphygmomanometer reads 110 mmHg
